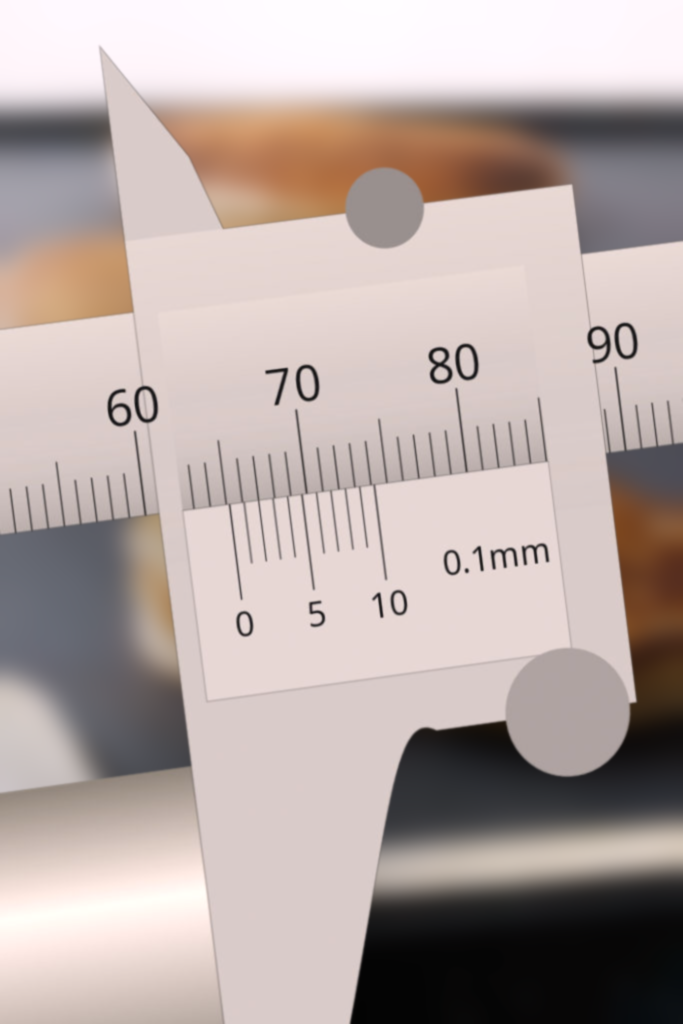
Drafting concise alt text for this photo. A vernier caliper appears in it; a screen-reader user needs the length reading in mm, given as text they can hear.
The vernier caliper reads 65.2 mm
